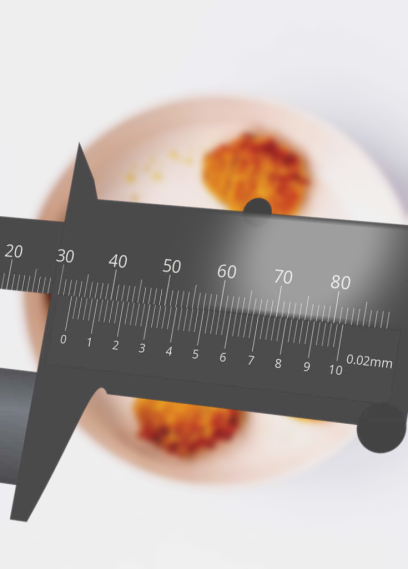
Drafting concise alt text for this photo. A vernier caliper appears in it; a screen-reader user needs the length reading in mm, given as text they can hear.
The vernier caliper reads 32.6 mm
